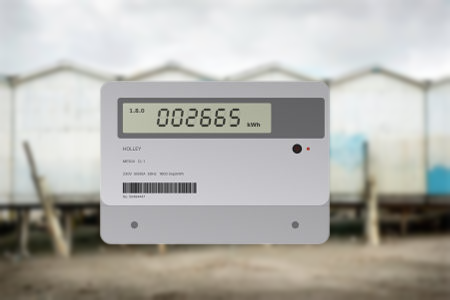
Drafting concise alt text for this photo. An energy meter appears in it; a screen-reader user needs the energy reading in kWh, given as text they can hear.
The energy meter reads 2665 kWh
